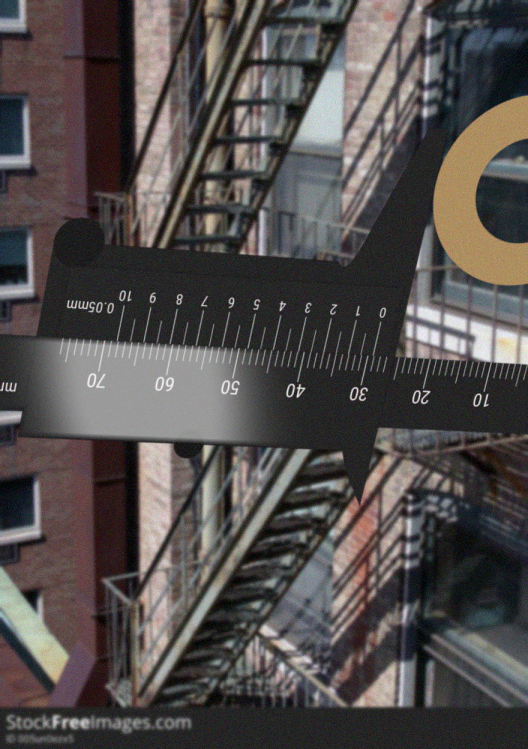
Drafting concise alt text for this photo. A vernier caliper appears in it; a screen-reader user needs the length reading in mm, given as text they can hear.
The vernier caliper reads 29.2 mm
